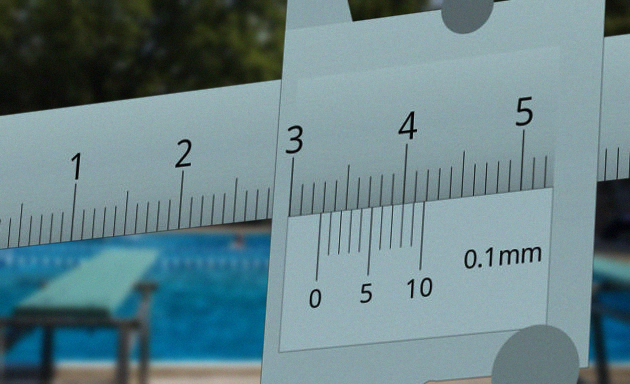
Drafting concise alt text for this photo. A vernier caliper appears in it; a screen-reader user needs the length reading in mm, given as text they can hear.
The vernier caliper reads 32.8 mm
